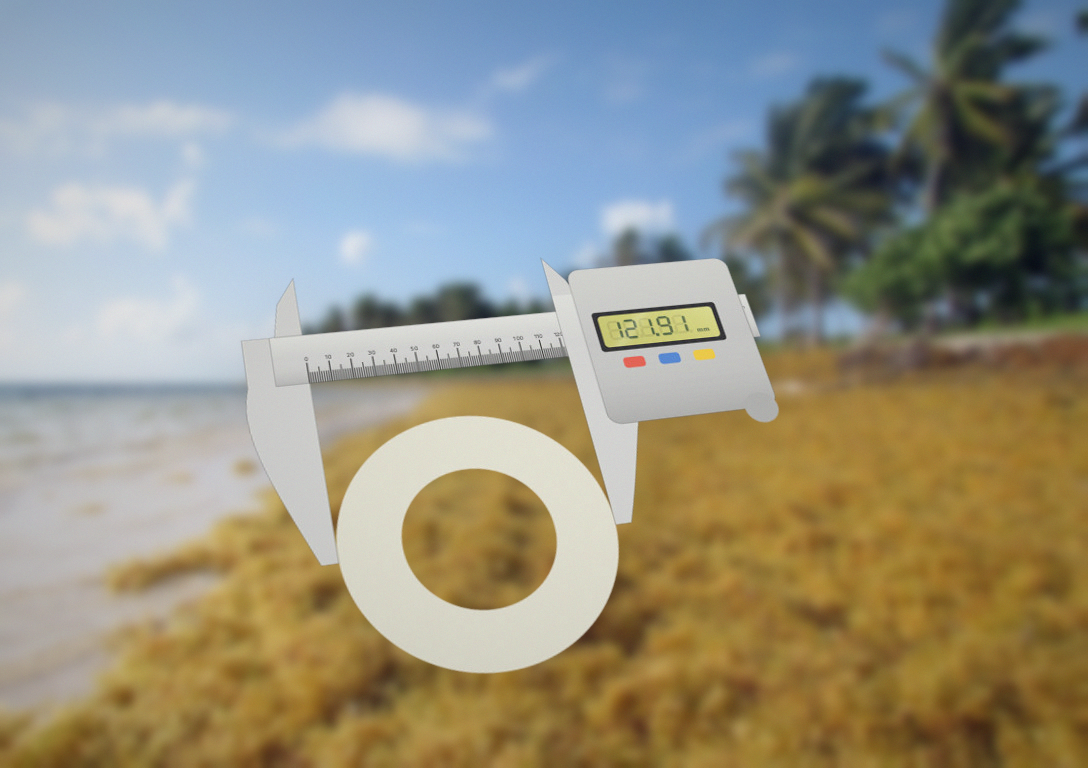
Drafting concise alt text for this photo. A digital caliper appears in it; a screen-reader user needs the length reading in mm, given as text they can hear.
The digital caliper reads 121.91 mm
